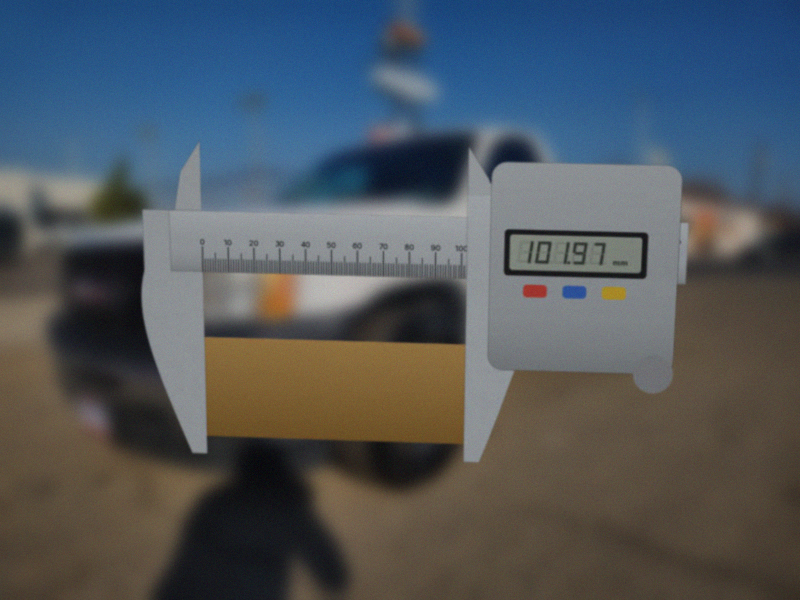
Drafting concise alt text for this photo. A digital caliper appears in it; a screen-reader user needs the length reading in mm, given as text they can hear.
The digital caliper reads 101.97 mm
